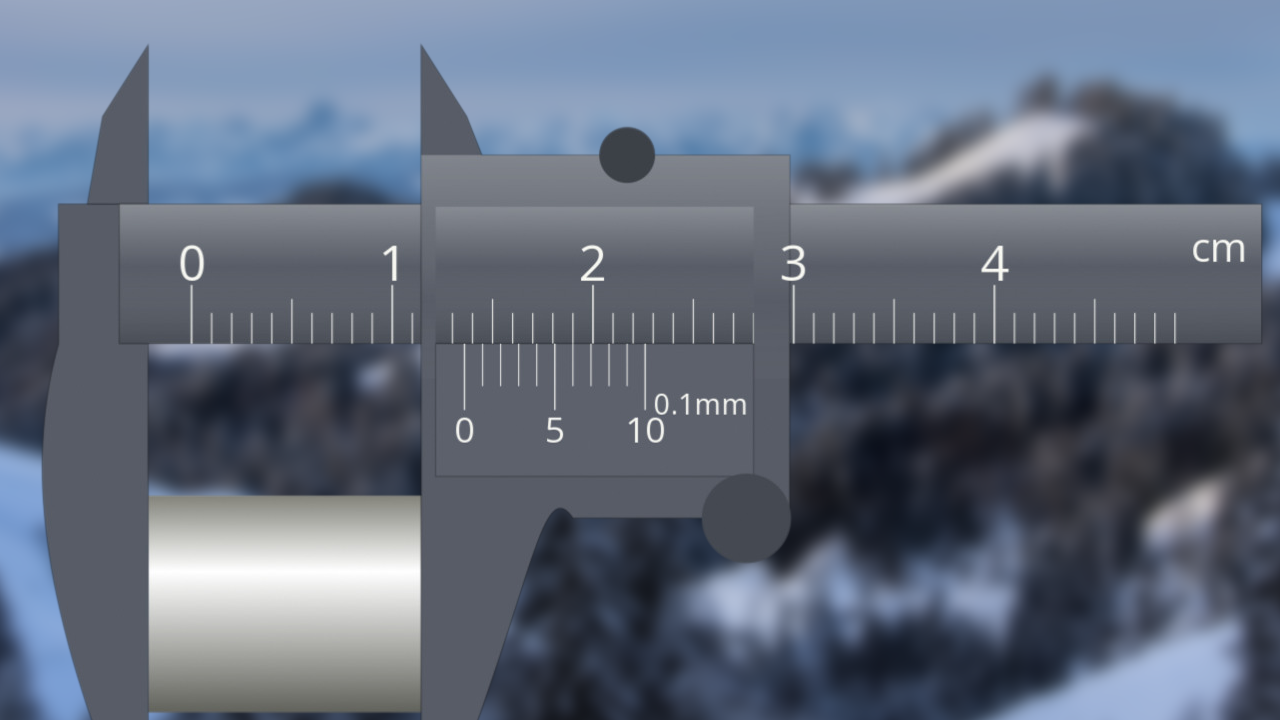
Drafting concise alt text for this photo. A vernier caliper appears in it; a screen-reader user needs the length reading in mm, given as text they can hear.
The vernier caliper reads 13.6 mm
